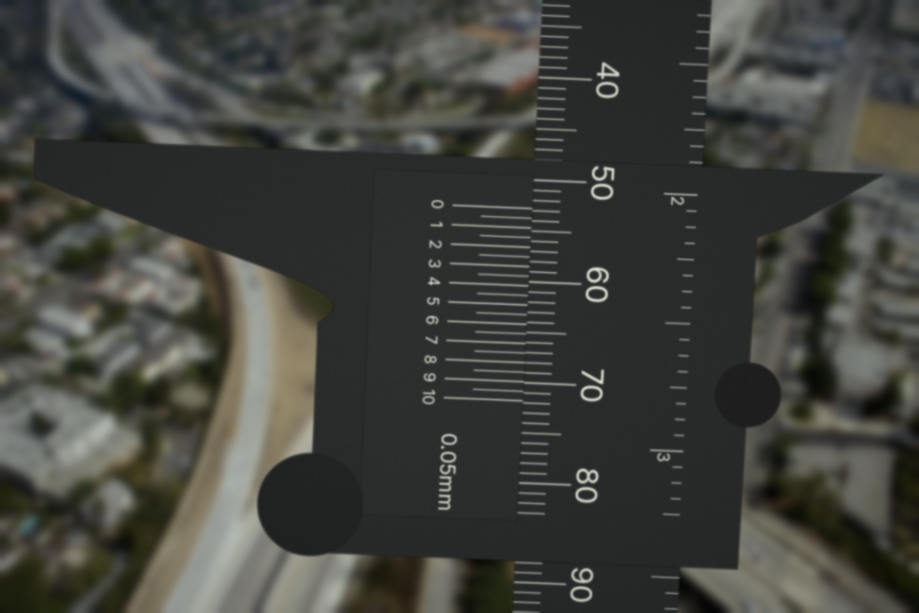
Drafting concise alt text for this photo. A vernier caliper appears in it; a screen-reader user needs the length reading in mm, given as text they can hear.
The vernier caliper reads 52.8 mm
